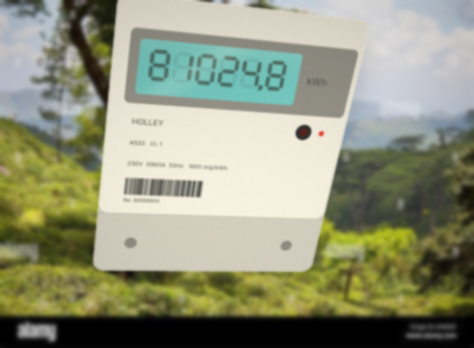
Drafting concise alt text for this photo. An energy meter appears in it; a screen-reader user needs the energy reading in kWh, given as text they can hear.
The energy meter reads 81024.8 kWh
